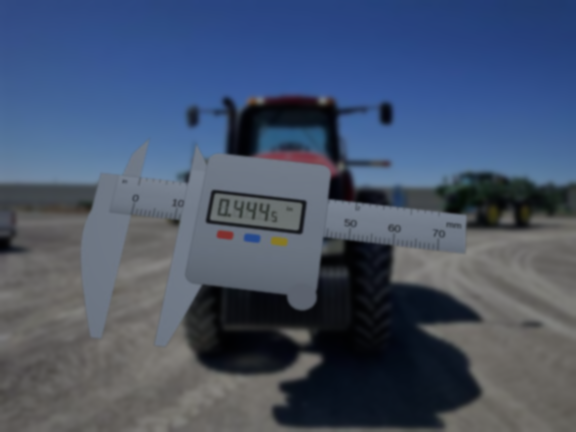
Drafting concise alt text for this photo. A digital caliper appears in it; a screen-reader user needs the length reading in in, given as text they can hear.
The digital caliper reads 0.4445 in
